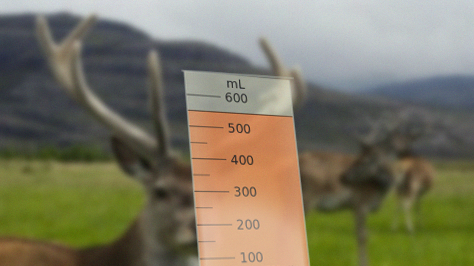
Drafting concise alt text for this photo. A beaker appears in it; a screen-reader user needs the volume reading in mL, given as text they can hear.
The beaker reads 550 mL
